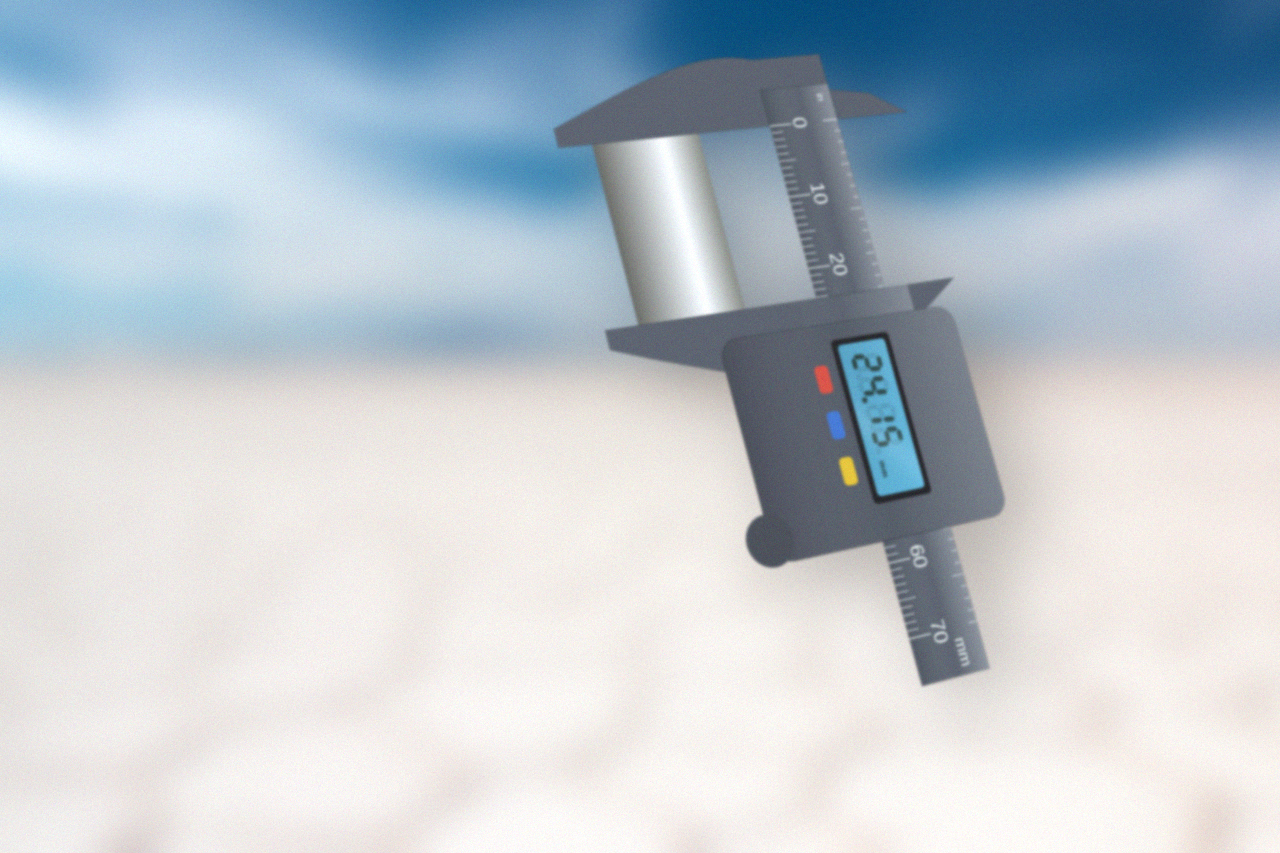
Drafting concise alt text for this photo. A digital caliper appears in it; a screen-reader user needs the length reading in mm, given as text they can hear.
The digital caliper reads 24.15 mm
